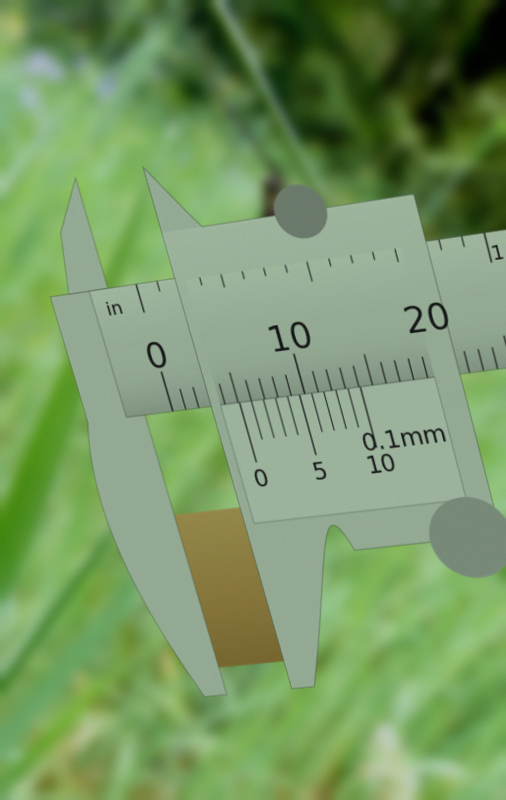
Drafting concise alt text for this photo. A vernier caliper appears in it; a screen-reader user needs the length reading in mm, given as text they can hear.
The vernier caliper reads 5.1 mm
